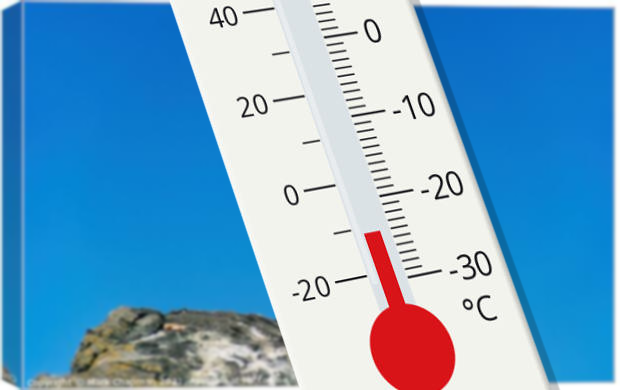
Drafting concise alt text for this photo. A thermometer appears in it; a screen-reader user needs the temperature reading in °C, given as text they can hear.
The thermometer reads -24 °C
